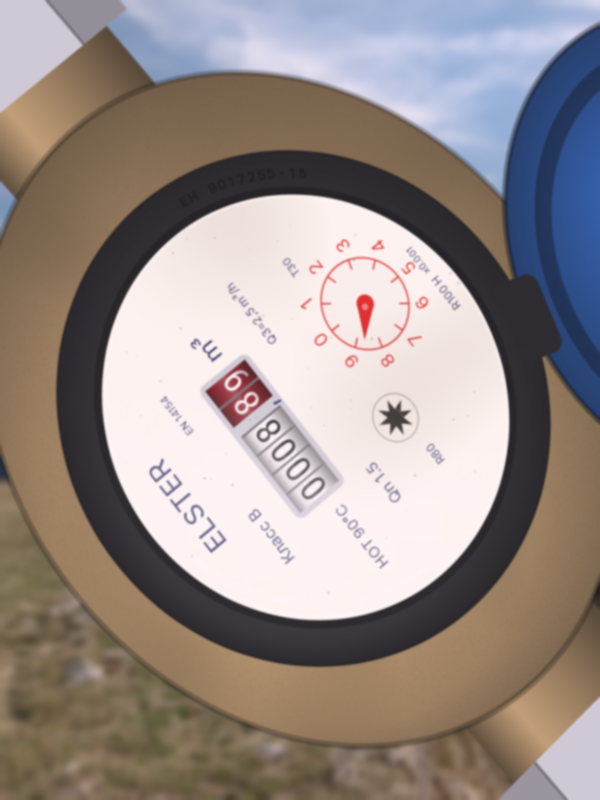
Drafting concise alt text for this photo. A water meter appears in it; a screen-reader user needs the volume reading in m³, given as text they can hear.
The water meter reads 8.888 m³
